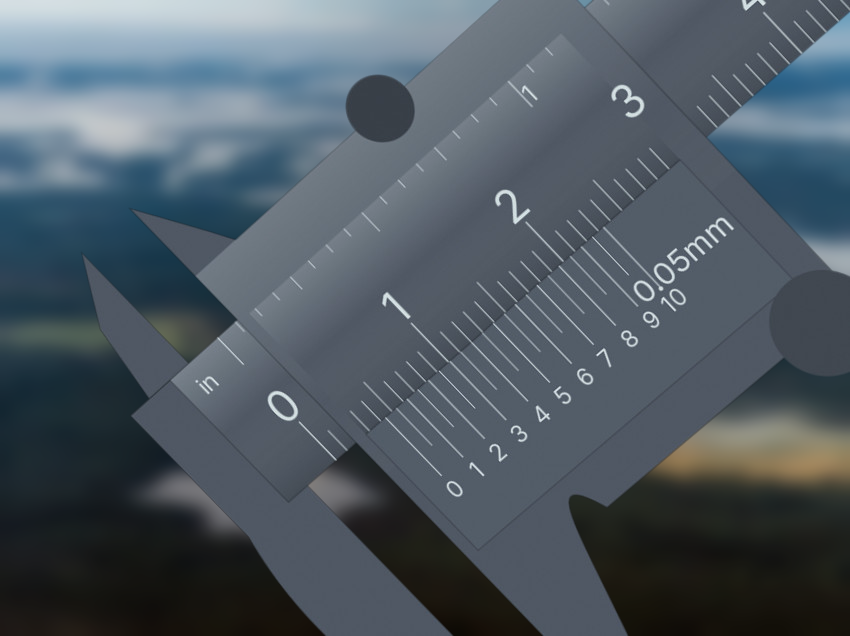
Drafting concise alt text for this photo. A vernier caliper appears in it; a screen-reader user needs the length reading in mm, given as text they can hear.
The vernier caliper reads 4.4 mm
